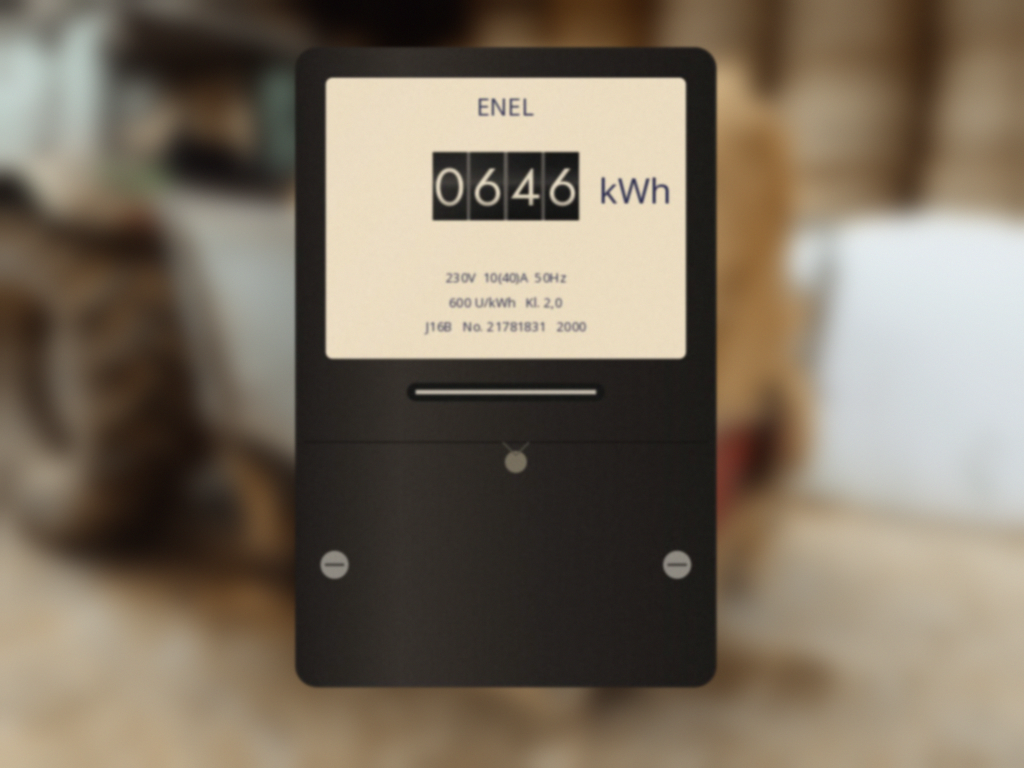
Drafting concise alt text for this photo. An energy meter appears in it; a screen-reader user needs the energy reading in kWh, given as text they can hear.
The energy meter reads 646 kWh
